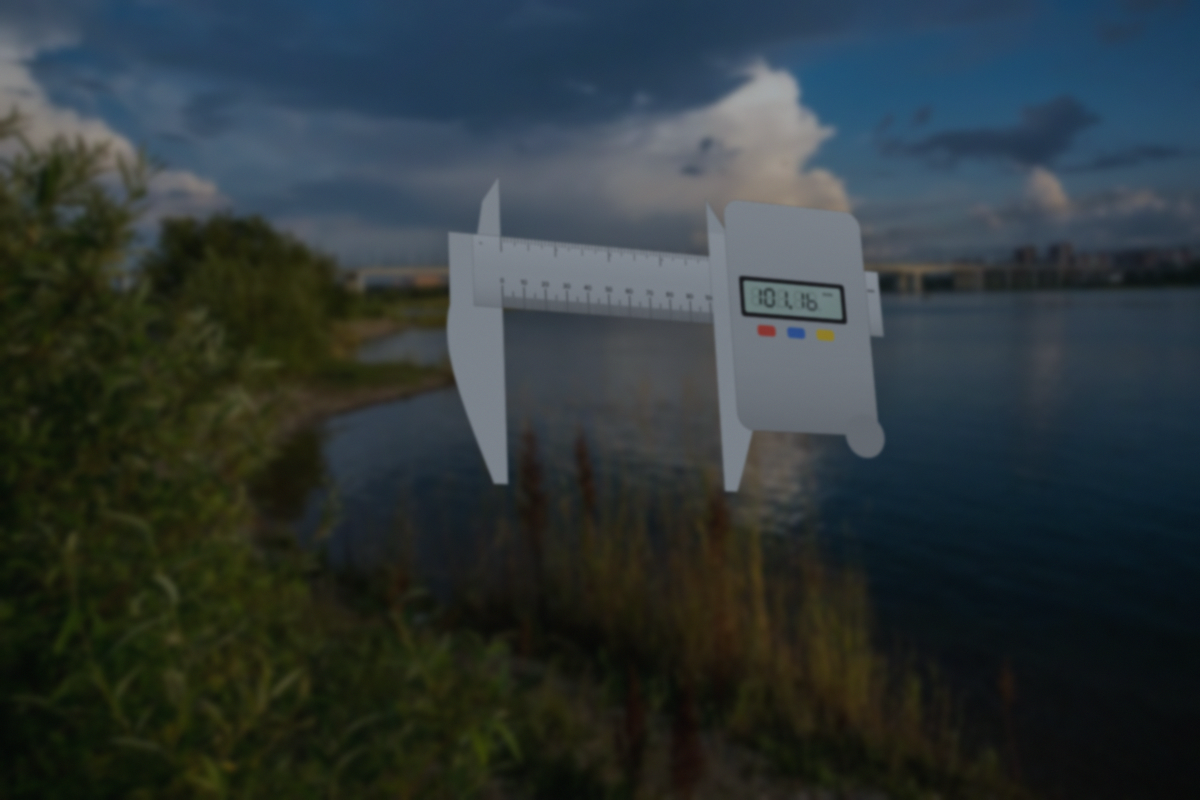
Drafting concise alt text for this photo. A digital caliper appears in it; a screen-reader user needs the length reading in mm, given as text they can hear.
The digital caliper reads 101.16 mm
